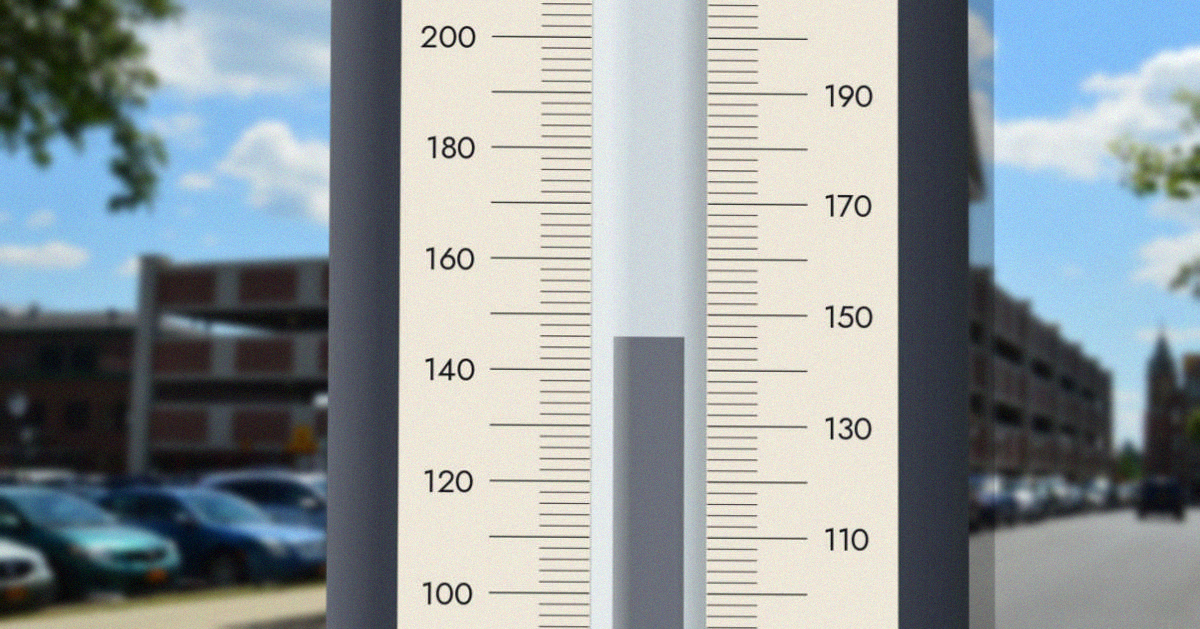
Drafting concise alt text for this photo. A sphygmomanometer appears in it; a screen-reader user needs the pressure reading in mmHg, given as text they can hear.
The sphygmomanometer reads 146 mmHg
